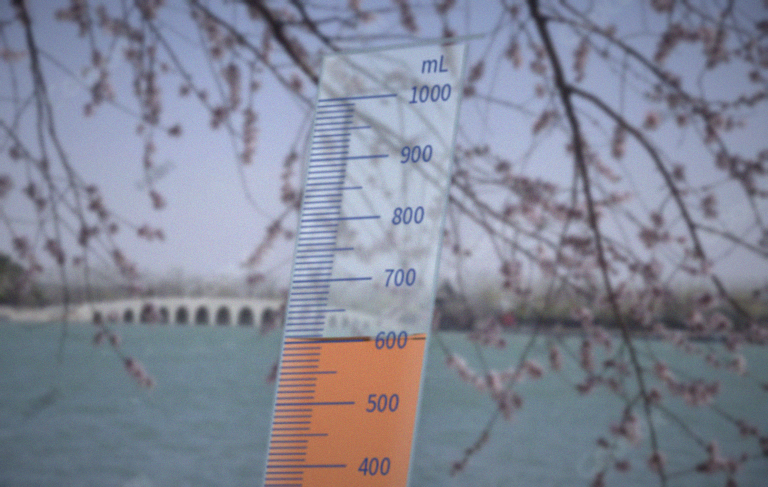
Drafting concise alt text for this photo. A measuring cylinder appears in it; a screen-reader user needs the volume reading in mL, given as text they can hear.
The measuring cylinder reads 600 mL
